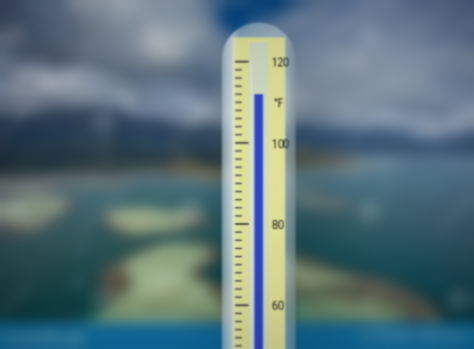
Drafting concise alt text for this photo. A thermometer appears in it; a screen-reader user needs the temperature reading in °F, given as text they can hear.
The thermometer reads 112 °F
